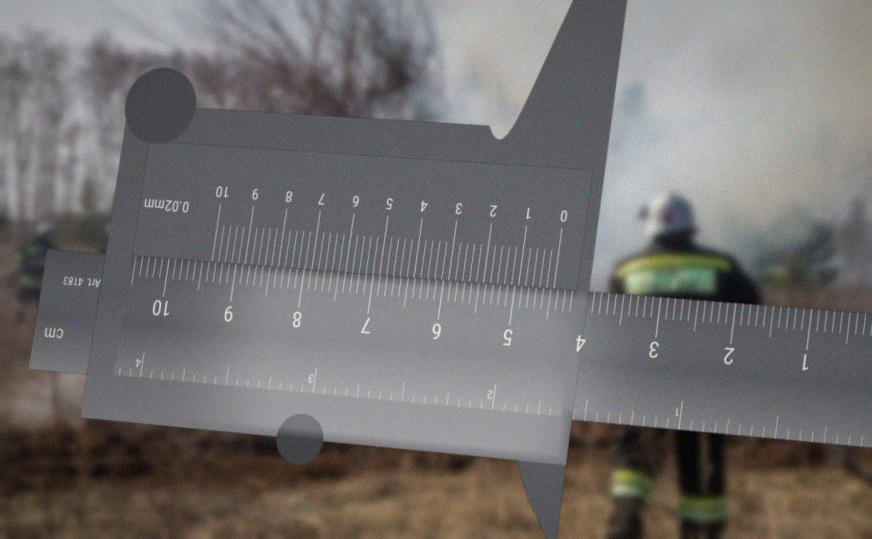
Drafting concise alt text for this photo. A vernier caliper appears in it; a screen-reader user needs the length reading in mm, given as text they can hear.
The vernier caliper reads 44.6 mm
